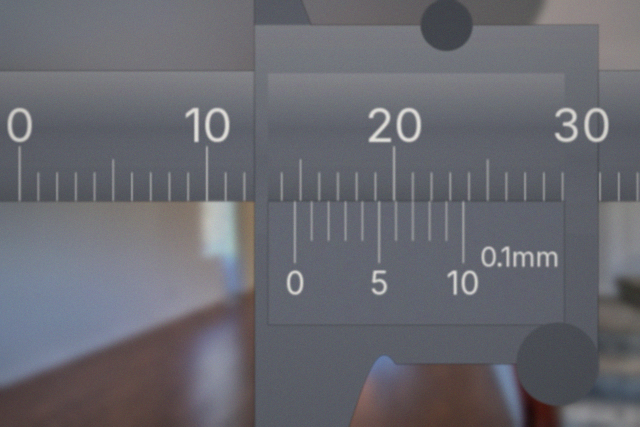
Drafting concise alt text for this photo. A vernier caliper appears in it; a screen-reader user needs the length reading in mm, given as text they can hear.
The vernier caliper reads 14.7 mm
